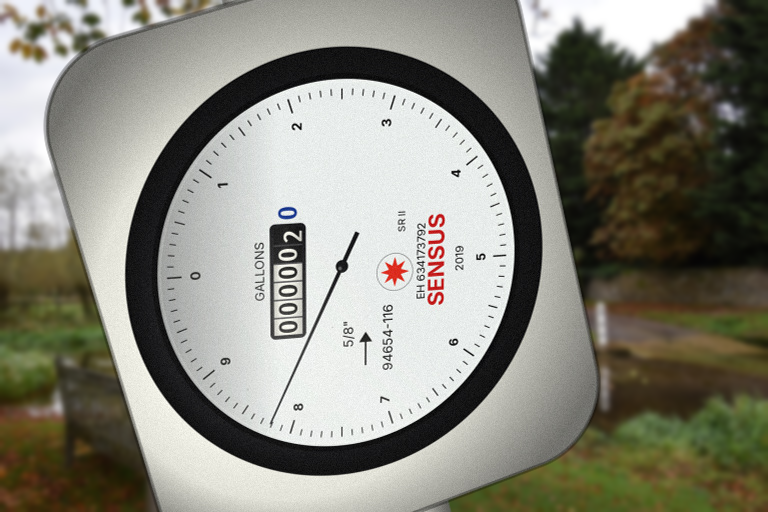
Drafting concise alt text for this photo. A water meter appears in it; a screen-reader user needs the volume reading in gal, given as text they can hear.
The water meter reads 18.2 gal
